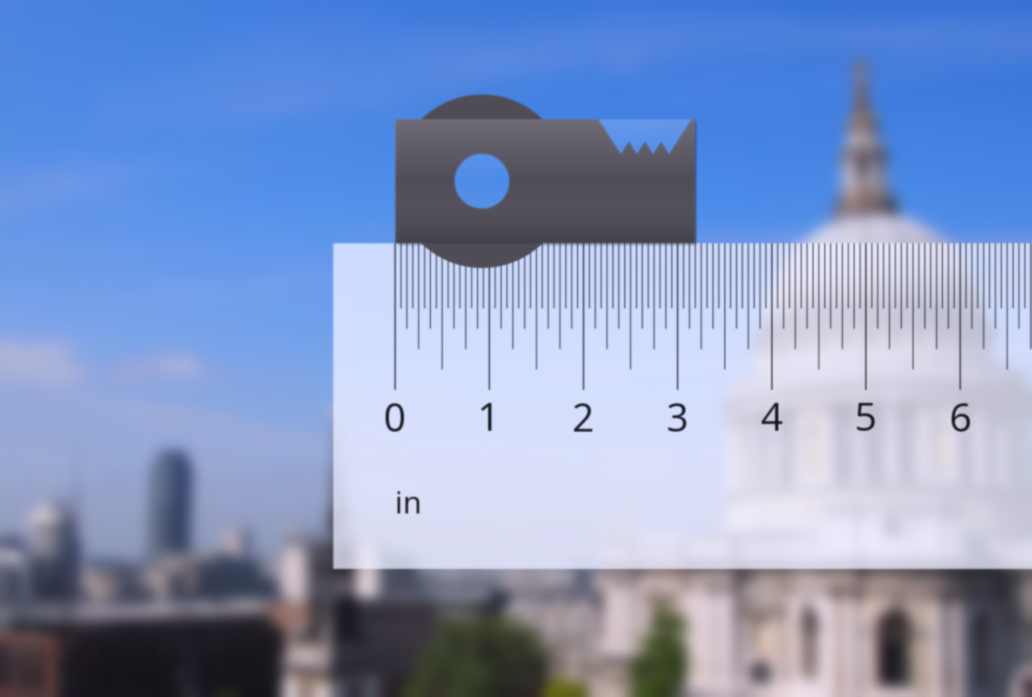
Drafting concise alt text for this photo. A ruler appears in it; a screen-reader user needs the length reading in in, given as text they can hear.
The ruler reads 3.1875 in
